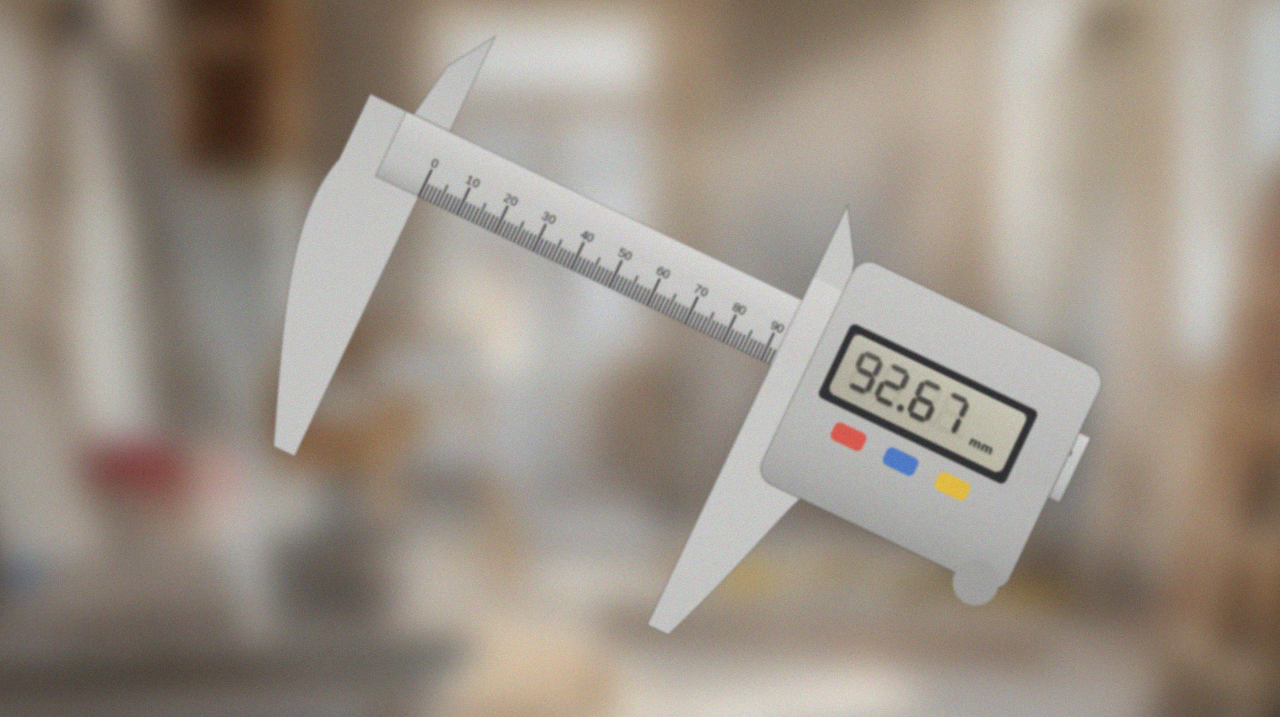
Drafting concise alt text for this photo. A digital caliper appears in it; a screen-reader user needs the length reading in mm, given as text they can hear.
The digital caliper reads 92.67 mm
